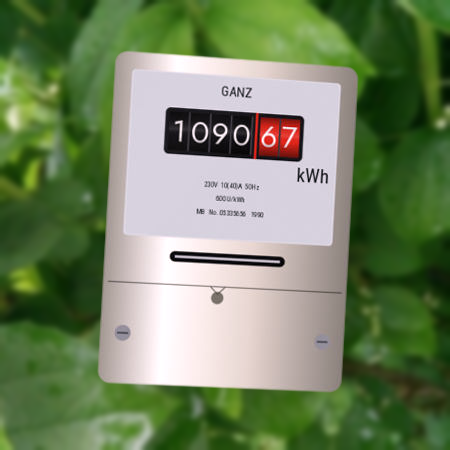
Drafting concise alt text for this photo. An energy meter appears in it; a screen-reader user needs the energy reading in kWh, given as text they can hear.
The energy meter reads 1090.67 kWh
